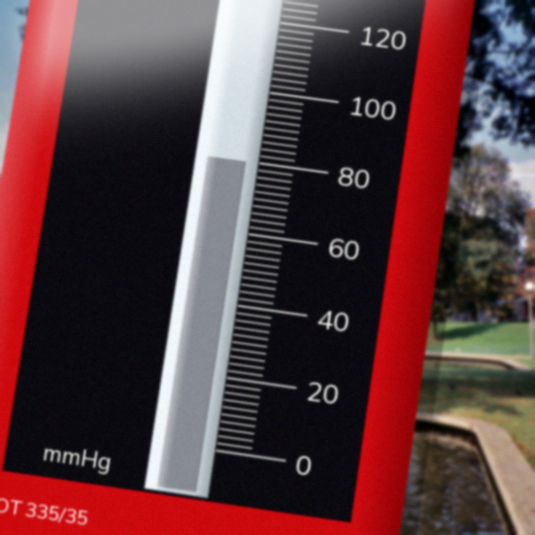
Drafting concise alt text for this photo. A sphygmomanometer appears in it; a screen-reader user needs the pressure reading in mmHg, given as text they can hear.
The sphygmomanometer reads 80 mmHg
